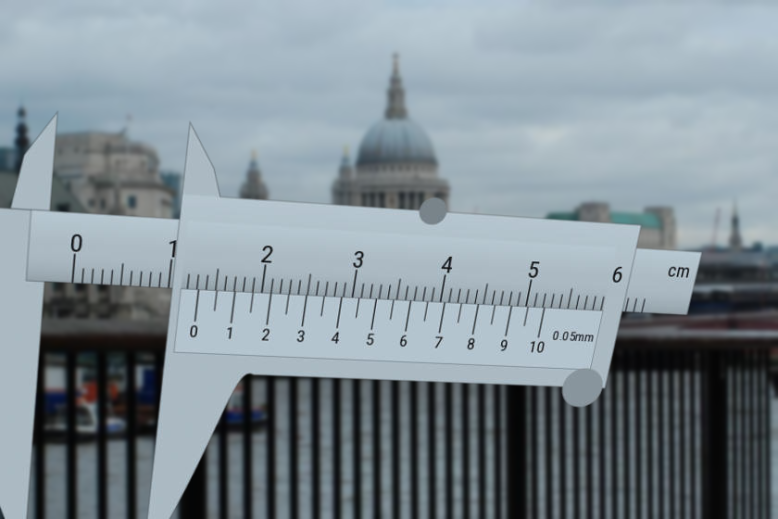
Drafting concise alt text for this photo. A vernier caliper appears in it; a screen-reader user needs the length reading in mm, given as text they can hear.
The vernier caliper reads 13.2 mm
